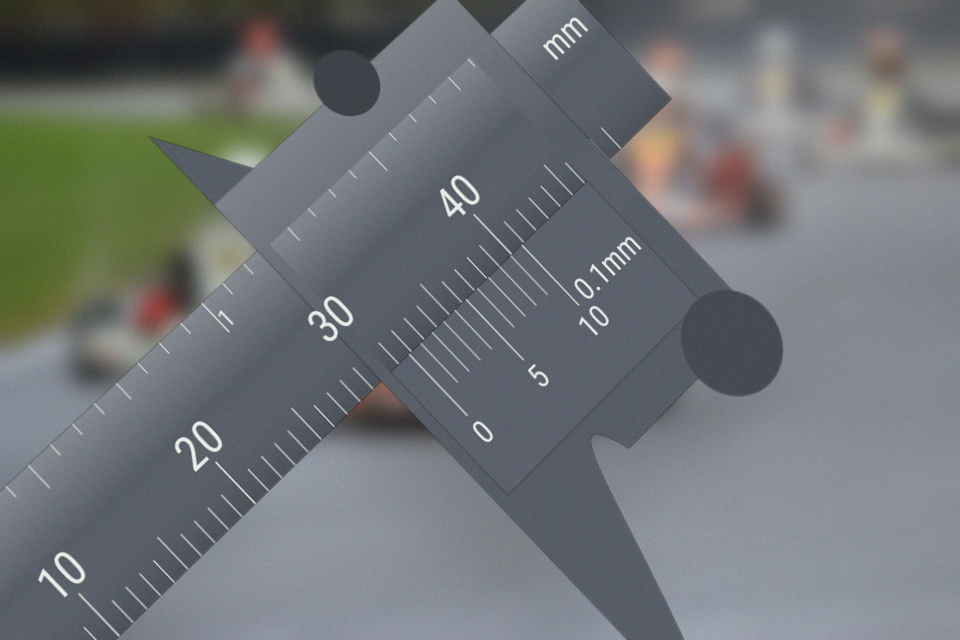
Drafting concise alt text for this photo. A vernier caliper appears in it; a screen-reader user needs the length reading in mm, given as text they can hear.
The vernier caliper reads 31.8 mm
